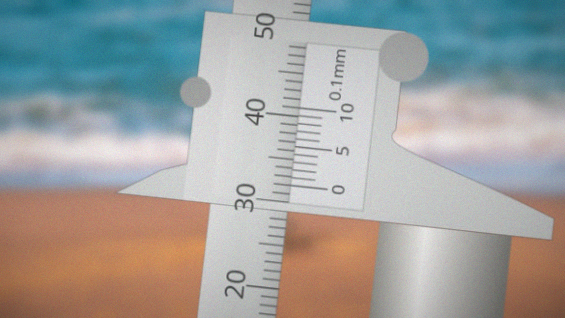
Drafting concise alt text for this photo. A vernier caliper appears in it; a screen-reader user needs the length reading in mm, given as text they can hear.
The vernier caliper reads 32.0 mm
